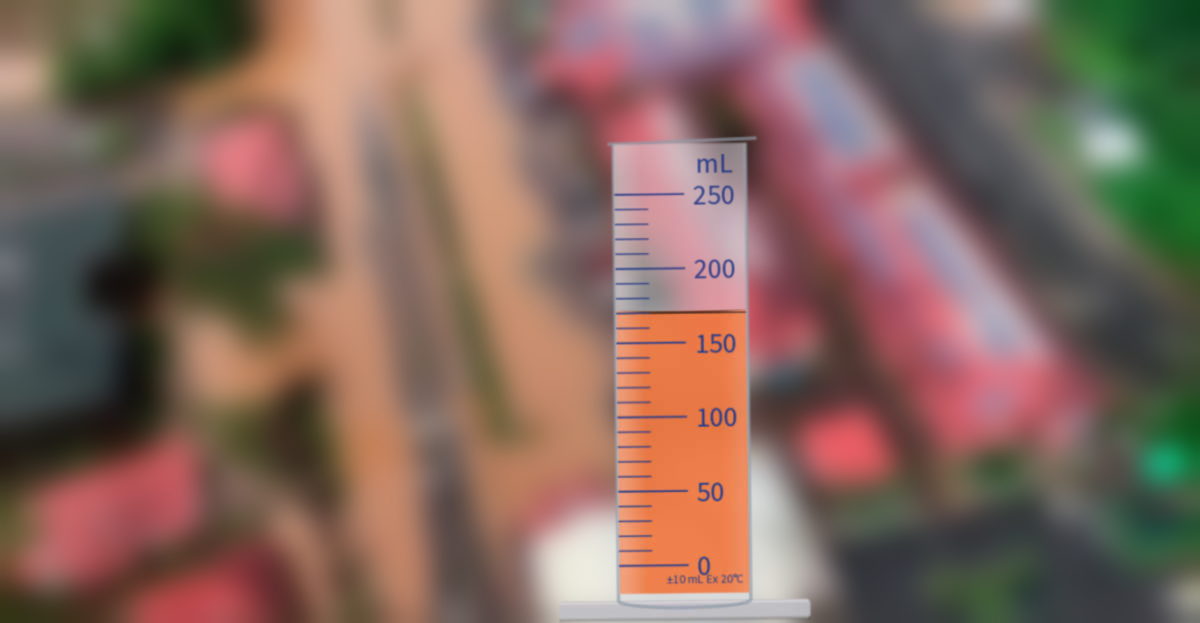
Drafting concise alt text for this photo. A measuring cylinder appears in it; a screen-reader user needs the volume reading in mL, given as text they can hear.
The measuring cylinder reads 170 mL
